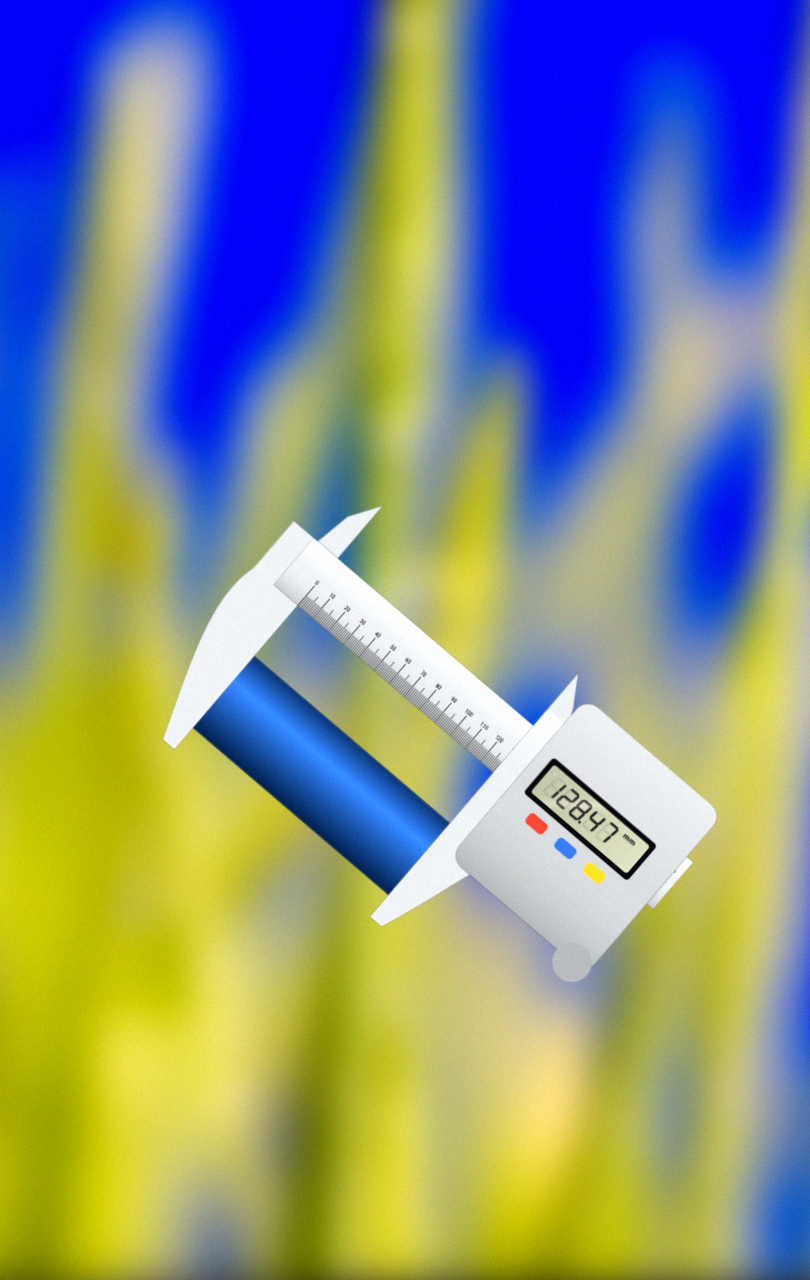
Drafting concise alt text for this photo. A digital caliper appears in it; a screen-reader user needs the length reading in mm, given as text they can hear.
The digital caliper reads 128.47 mm
